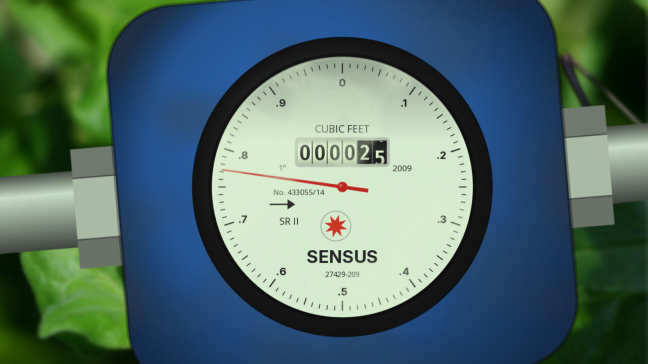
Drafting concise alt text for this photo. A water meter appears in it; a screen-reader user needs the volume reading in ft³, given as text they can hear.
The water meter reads 24.77 ft³
